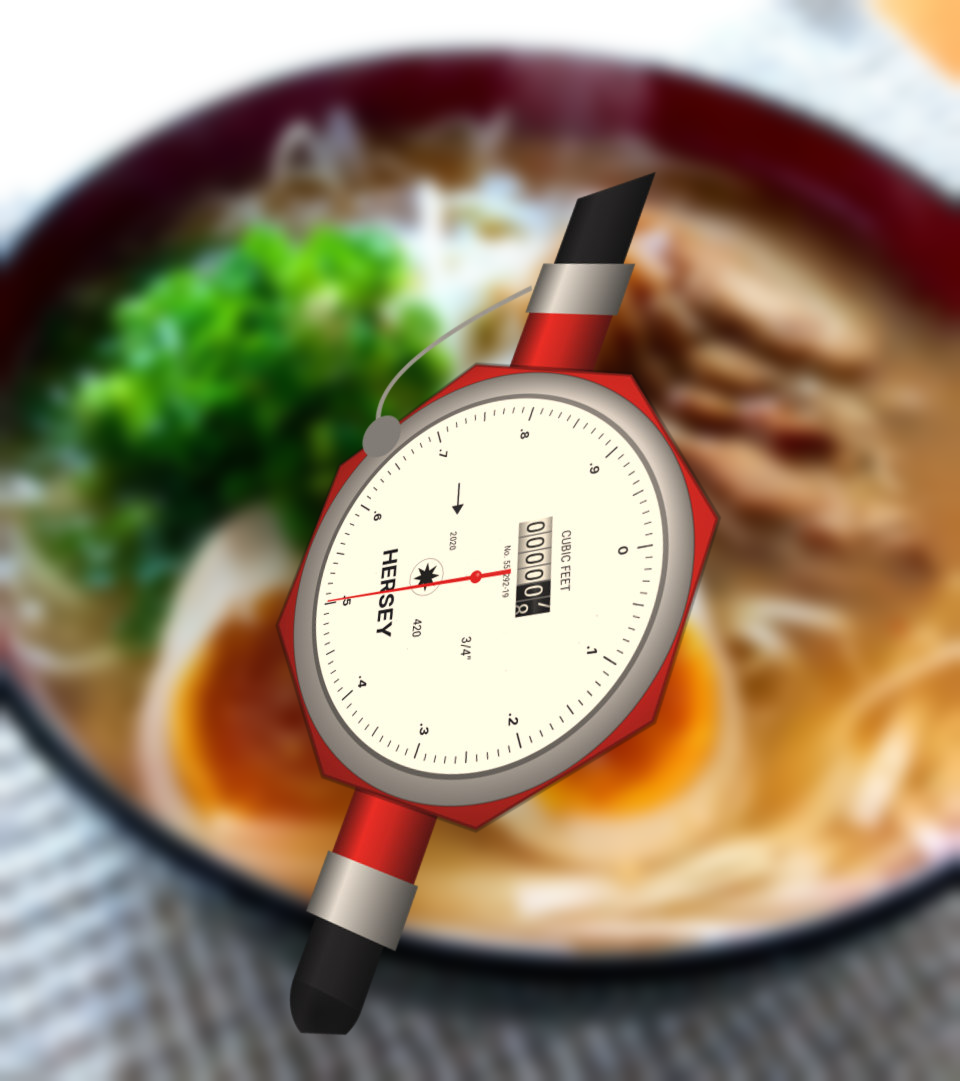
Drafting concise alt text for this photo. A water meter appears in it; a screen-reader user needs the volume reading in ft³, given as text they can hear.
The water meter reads 7.50 ft³
